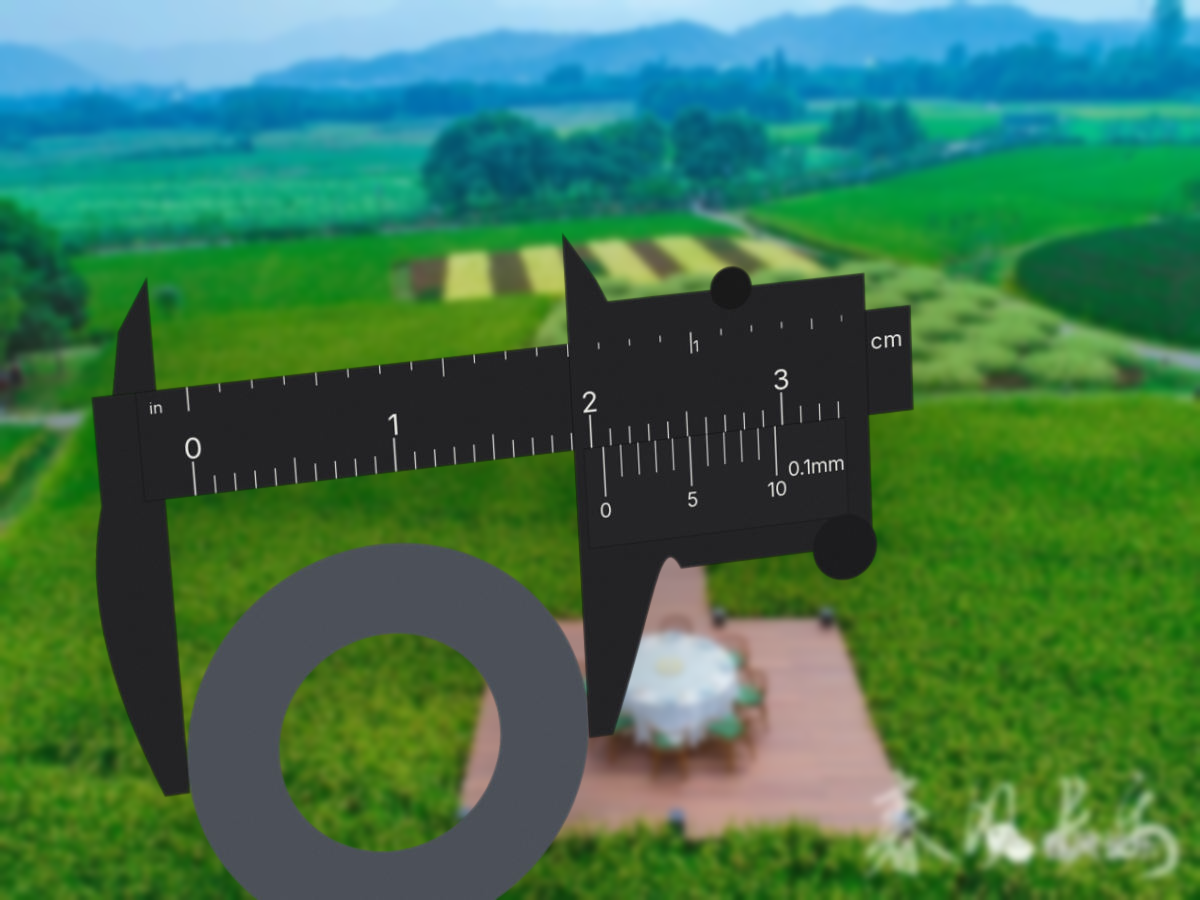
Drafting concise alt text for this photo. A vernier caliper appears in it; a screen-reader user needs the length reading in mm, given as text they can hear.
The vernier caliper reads 20.6 mm
